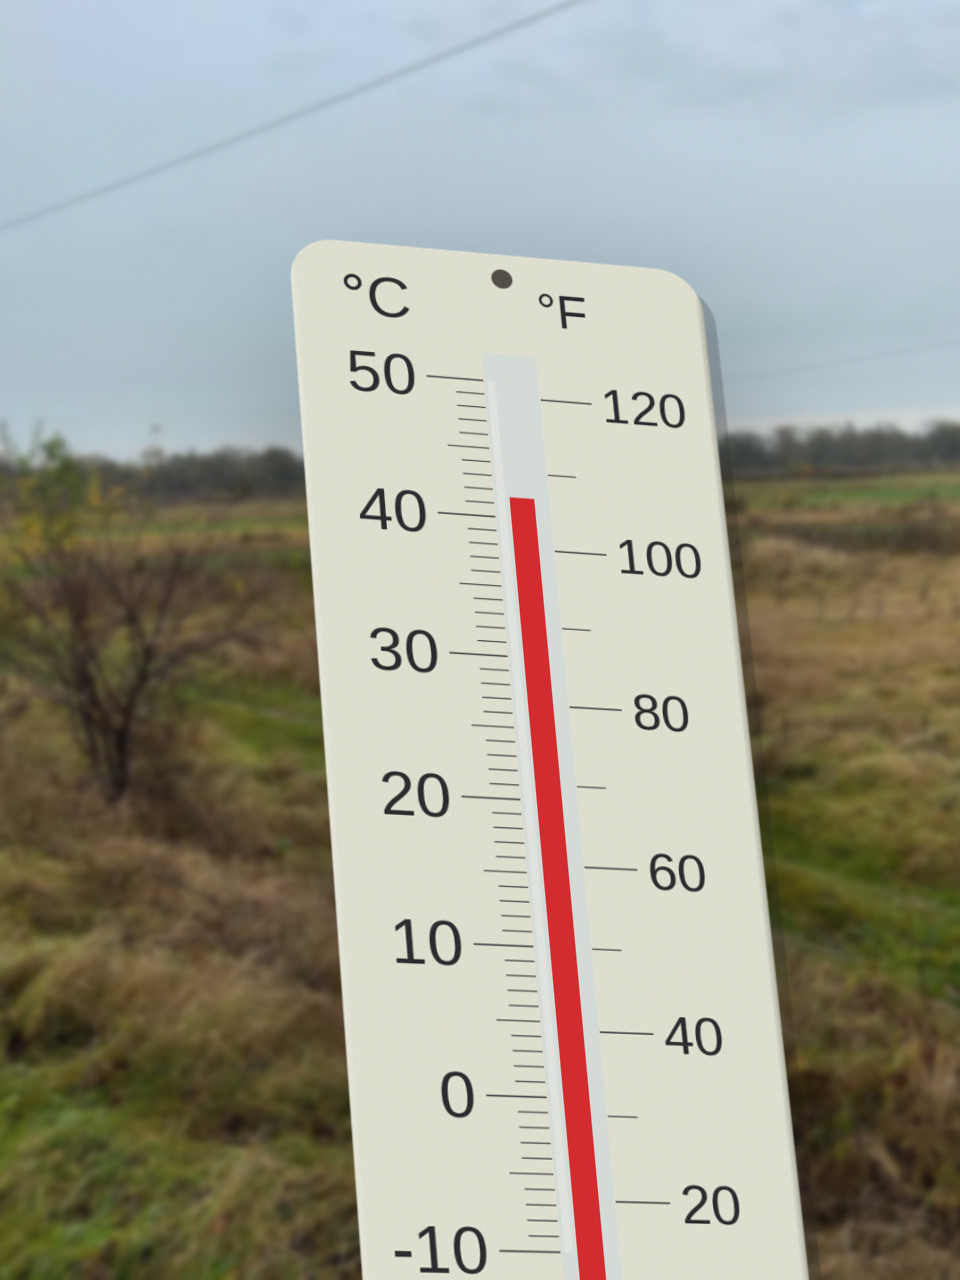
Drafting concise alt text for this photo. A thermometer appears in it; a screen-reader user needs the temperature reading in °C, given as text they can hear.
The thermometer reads 41.5 °C
